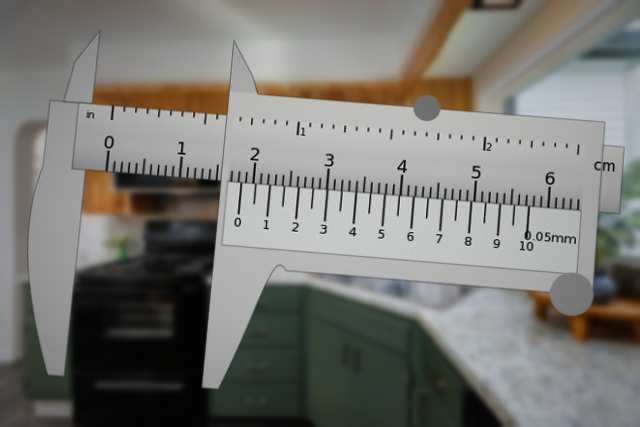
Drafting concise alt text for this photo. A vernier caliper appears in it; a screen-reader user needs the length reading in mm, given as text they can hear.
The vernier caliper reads 18.4 mm
